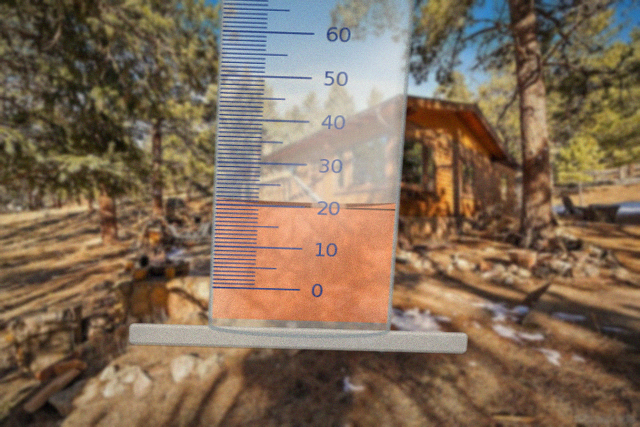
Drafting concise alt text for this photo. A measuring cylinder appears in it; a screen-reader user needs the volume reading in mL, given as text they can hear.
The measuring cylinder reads 20 mL
